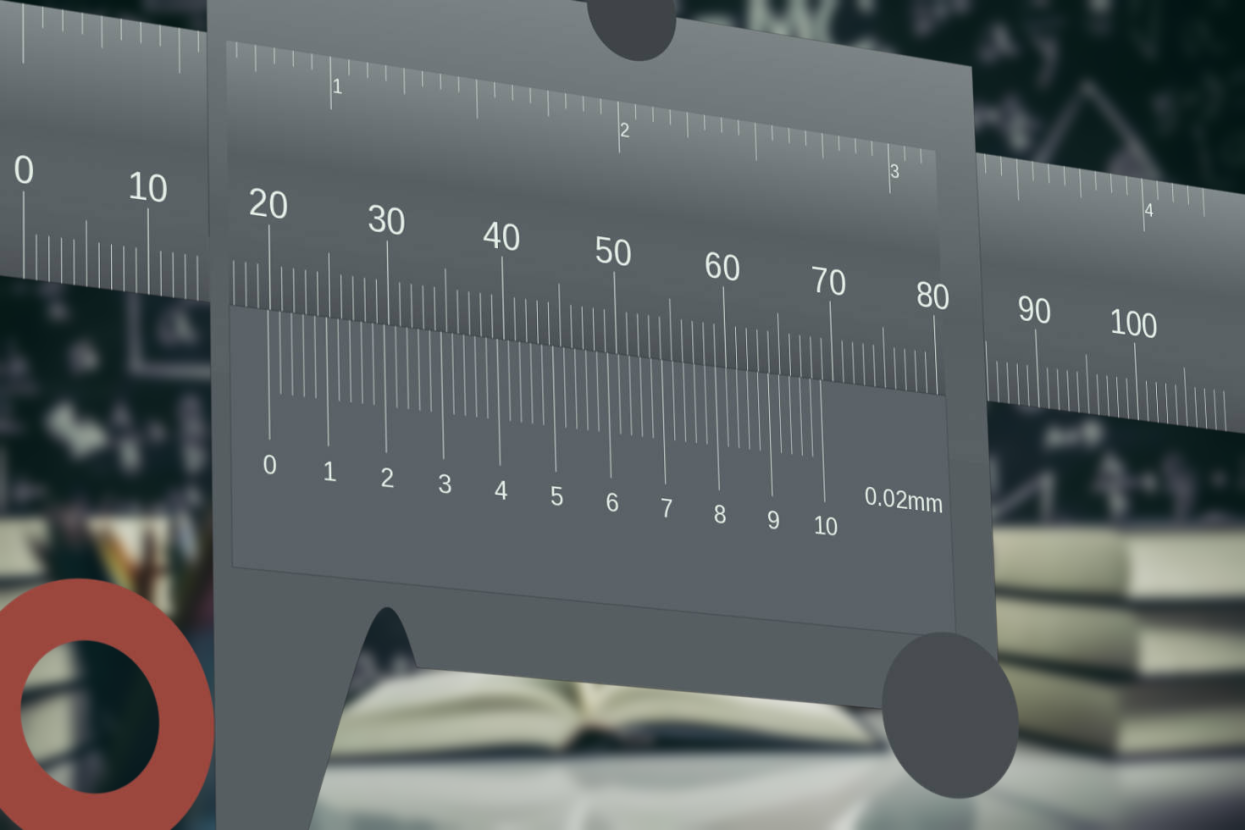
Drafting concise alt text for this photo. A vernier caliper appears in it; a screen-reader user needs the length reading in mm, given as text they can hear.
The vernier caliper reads 19.8 mm
